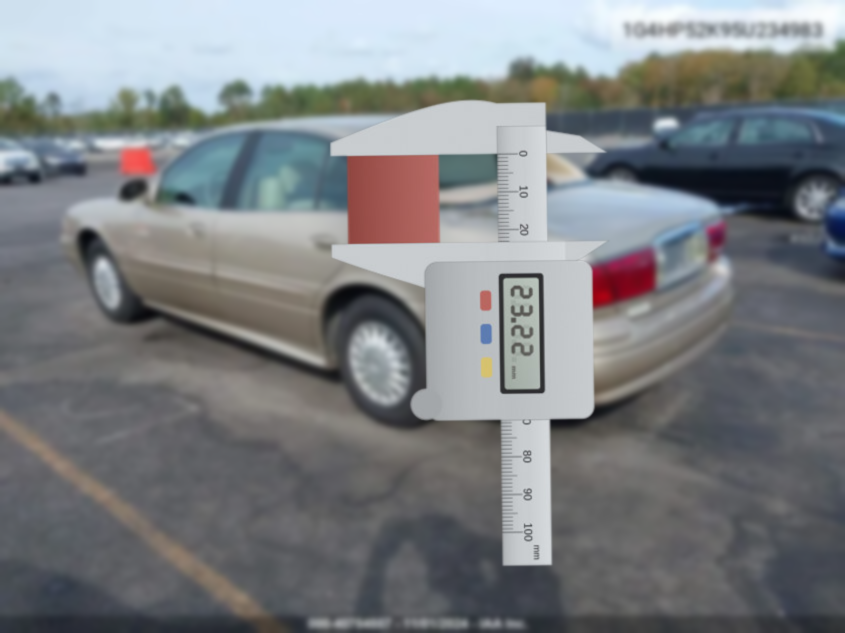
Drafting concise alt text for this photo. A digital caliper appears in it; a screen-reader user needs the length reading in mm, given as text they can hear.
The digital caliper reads 23.22 mm
